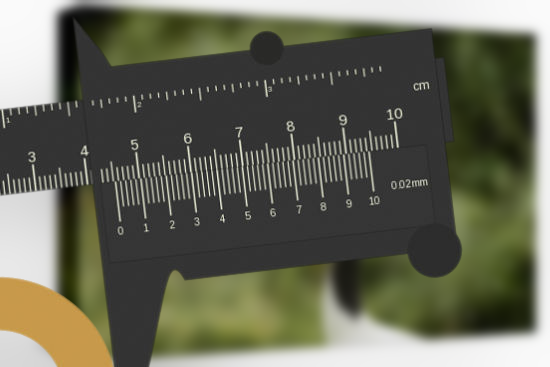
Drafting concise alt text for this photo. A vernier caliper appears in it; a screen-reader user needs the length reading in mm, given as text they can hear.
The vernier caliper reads 45.4 mm
